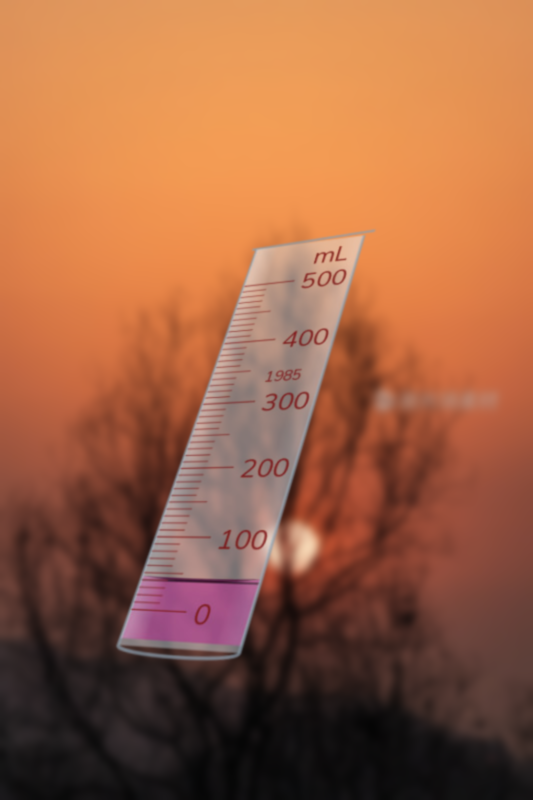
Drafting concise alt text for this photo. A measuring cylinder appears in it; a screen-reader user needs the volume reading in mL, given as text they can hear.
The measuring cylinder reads 40 mL
